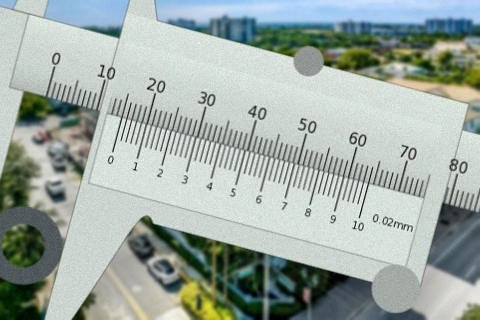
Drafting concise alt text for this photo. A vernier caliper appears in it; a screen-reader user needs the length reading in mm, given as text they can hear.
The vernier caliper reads 15.0 mm
